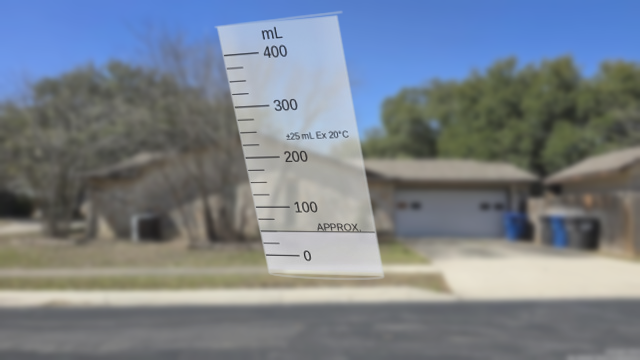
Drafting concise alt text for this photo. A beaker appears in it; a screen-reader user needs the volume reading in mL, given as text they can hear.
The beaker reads 50 mL
